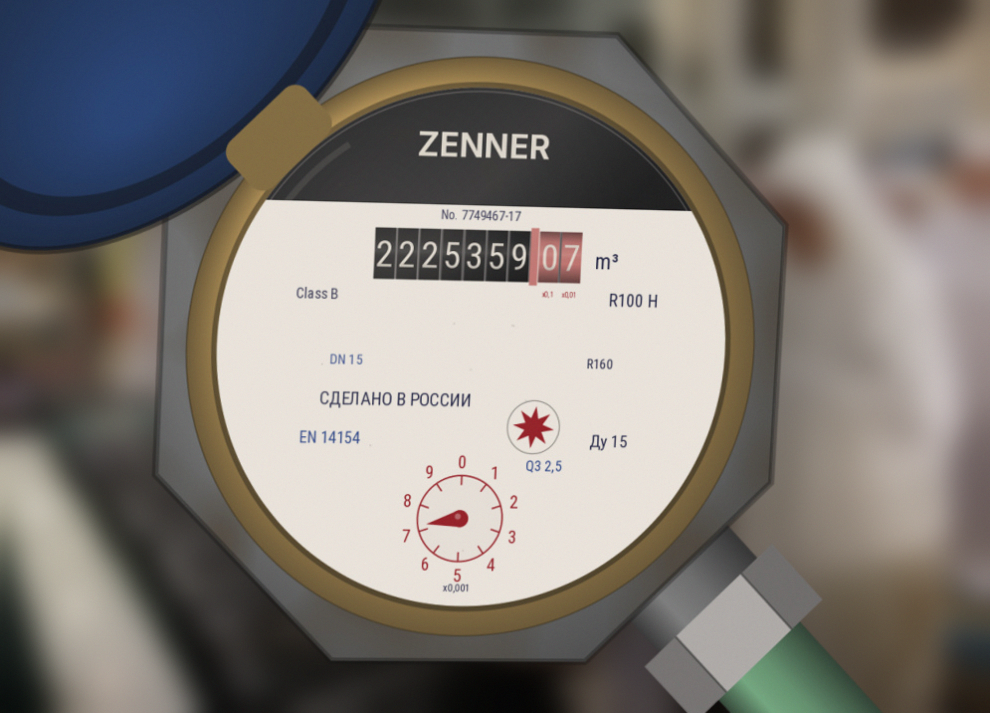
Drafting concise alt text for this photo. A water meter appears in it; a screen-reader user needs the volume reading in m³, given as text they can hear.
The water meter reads 2225359.077 m³
